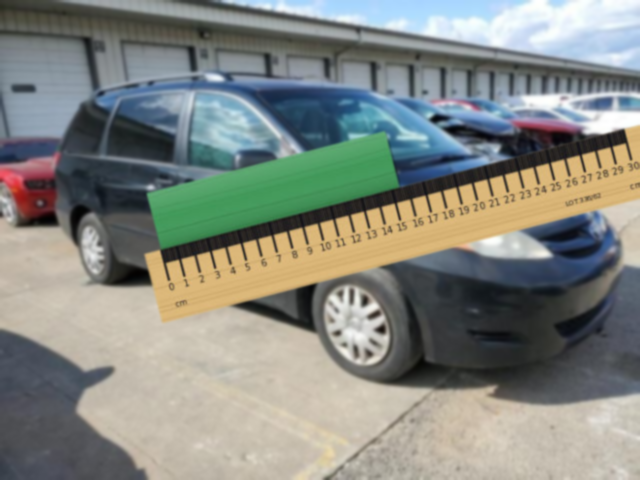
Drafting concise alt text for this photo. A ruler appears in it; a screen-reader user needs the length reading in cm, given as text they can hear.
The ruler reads 15.5 cm
